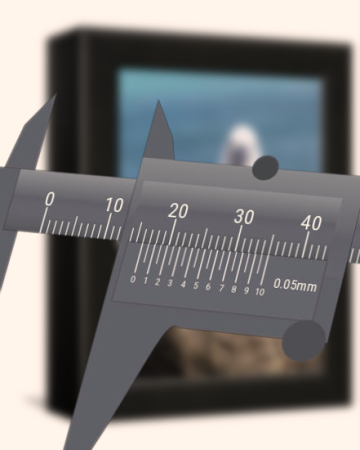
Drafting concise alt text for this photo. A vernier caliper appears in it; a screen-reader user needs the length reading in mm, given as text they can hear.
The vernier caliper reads 16.0 mm
